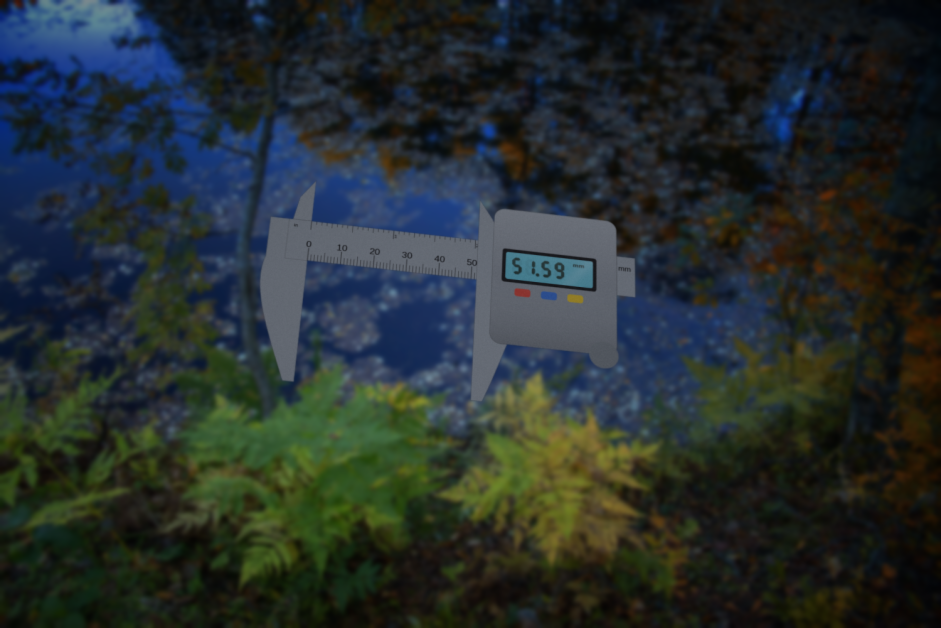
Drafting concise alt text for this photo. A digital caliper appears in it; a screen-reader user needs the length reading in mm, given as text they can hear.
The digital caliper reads 51.59 mm
